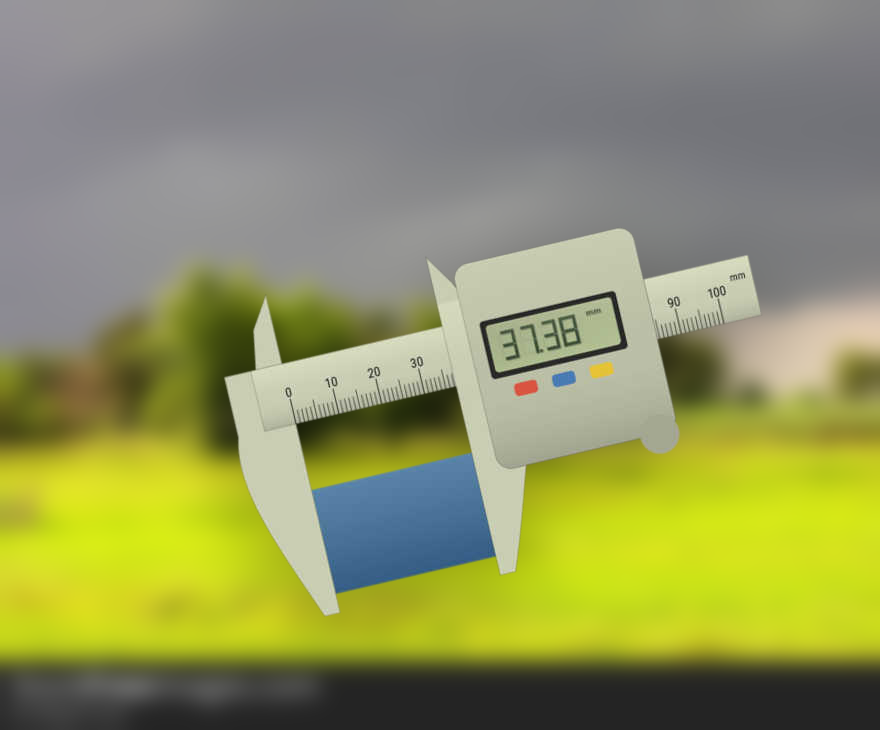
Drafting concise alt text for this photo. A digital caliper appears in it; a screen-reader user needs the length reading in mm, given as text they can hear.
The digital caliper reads 37.38 mm
